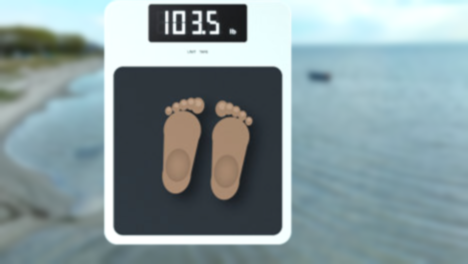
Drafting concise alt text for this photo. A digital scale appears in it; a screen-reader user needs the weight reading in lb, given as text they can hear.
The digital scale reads 103.5 lb
